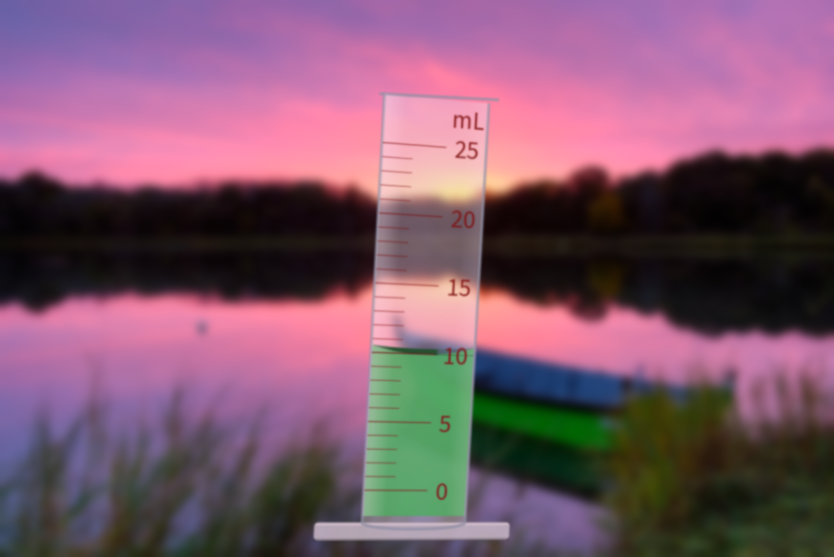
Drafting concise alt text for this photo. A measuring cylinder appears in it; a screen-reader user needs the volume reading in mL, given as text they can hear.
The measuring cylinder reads 10 mL
